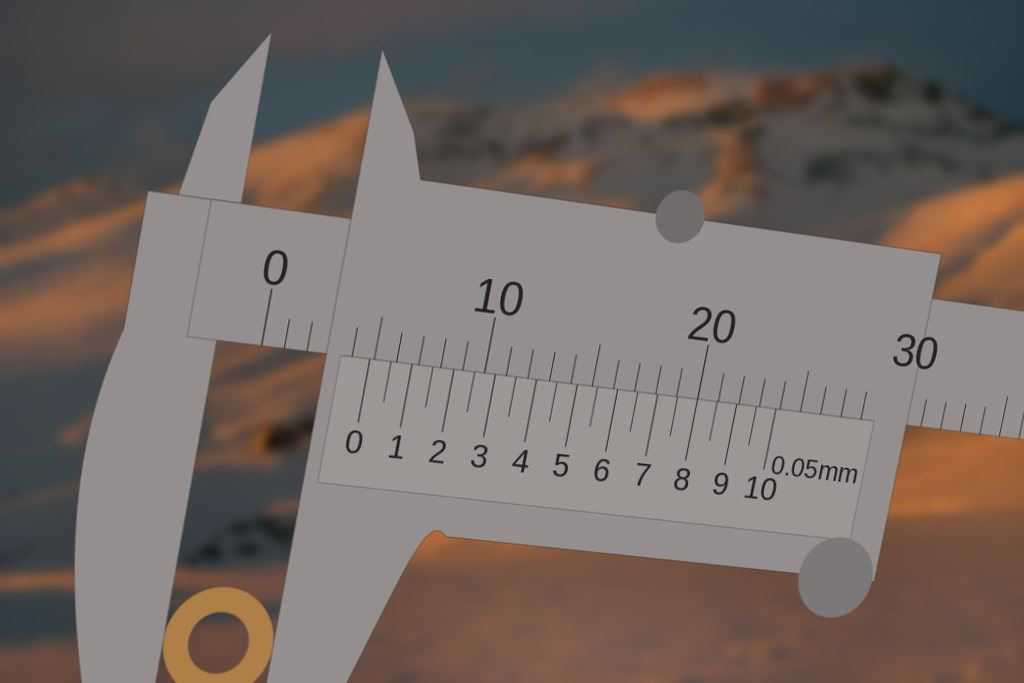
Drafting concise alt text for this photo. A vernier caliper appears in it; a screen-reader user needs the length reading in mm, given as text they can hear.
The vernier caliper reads 4.8 mm
